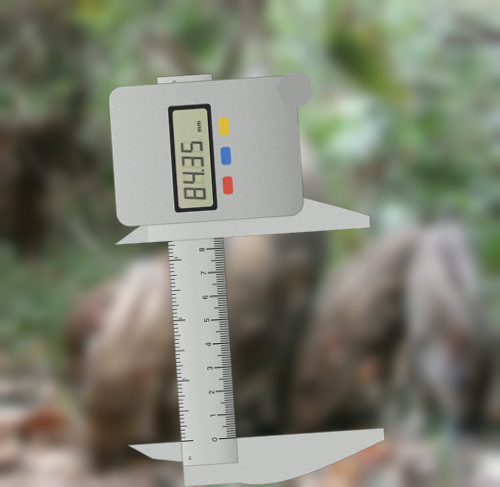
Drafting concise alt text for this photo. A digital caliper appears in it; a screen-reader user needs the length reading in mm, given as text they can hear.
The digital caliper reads 84.35 mm
